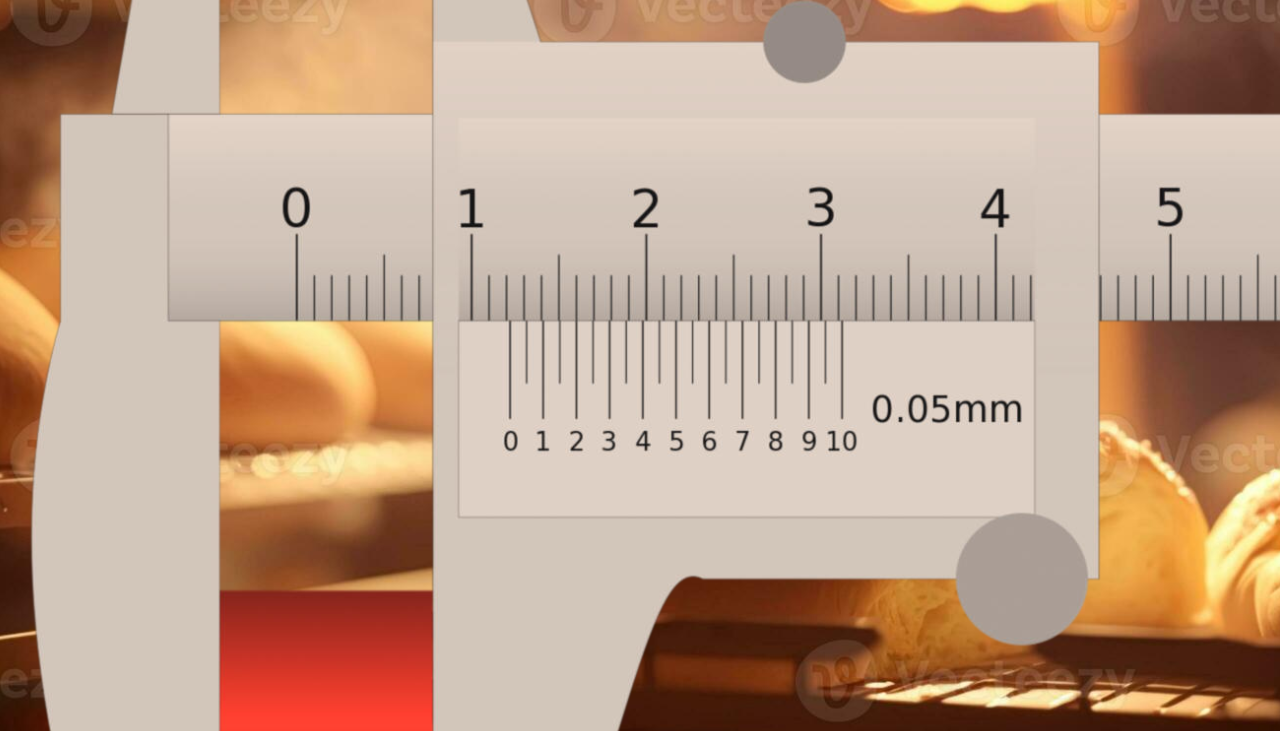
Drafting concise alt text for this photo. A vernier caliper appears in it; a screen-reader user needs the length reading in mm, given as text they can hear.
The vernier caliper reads 12.2 mm
